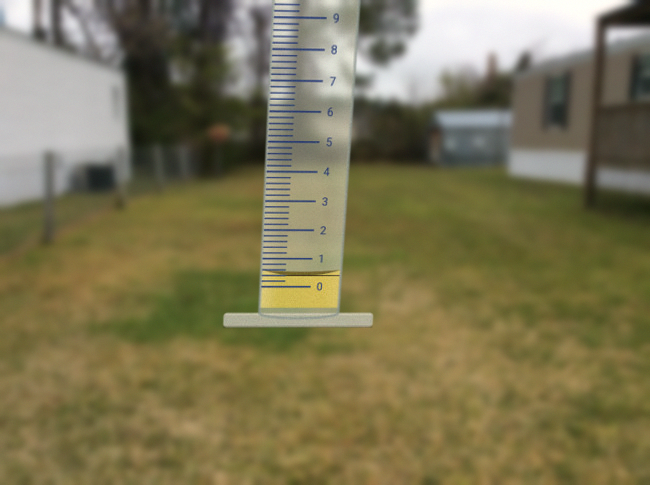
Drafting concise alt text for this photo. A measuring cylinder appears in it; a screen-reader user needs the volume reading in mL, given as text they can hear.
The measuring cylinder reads 0.4 mL
